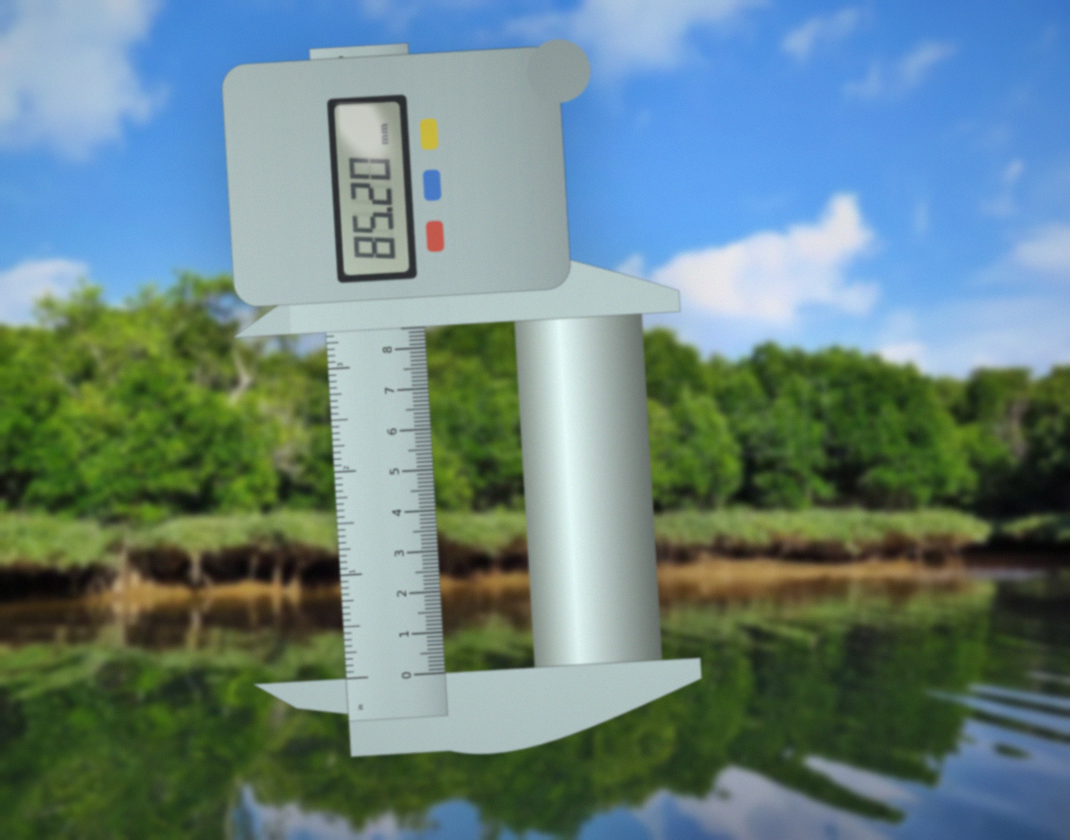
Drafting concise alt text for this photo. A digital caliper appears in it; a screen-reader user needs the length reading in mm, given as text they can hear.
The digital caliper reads 85.20 mm
